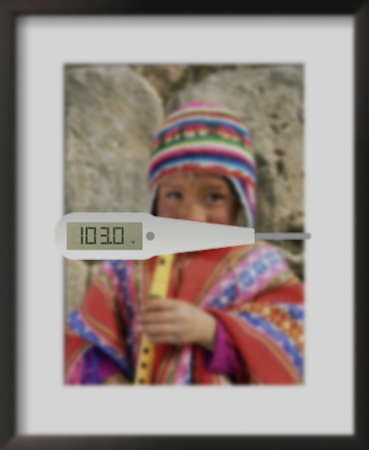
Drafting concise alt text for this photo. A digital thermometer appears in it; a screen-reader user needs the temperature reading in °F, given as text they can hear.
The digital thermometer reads 103.0 °F
